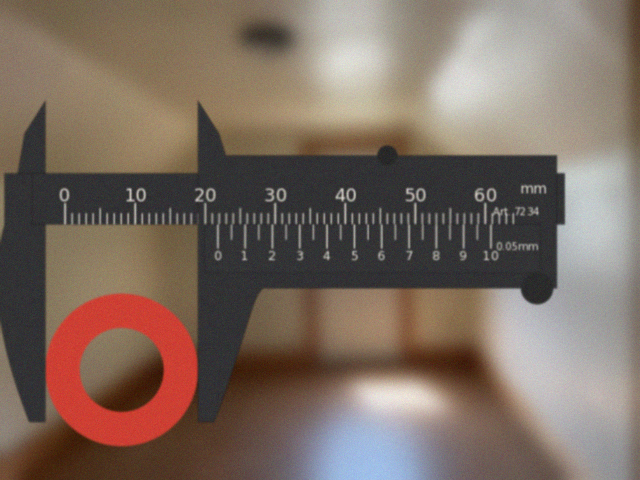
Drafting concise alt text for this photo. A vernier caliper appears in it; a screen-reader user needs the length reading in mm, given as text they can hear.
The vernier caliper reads 21.8 mm
